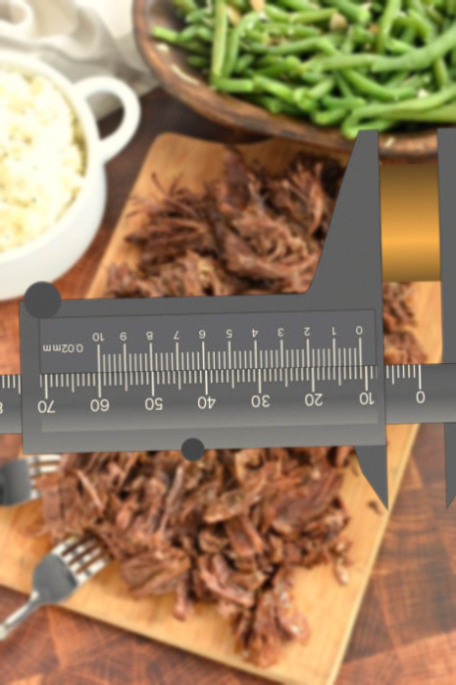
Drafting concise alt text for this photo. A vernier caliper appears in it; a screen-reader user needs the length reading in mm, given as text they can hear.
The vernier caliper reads 11.0 mm
